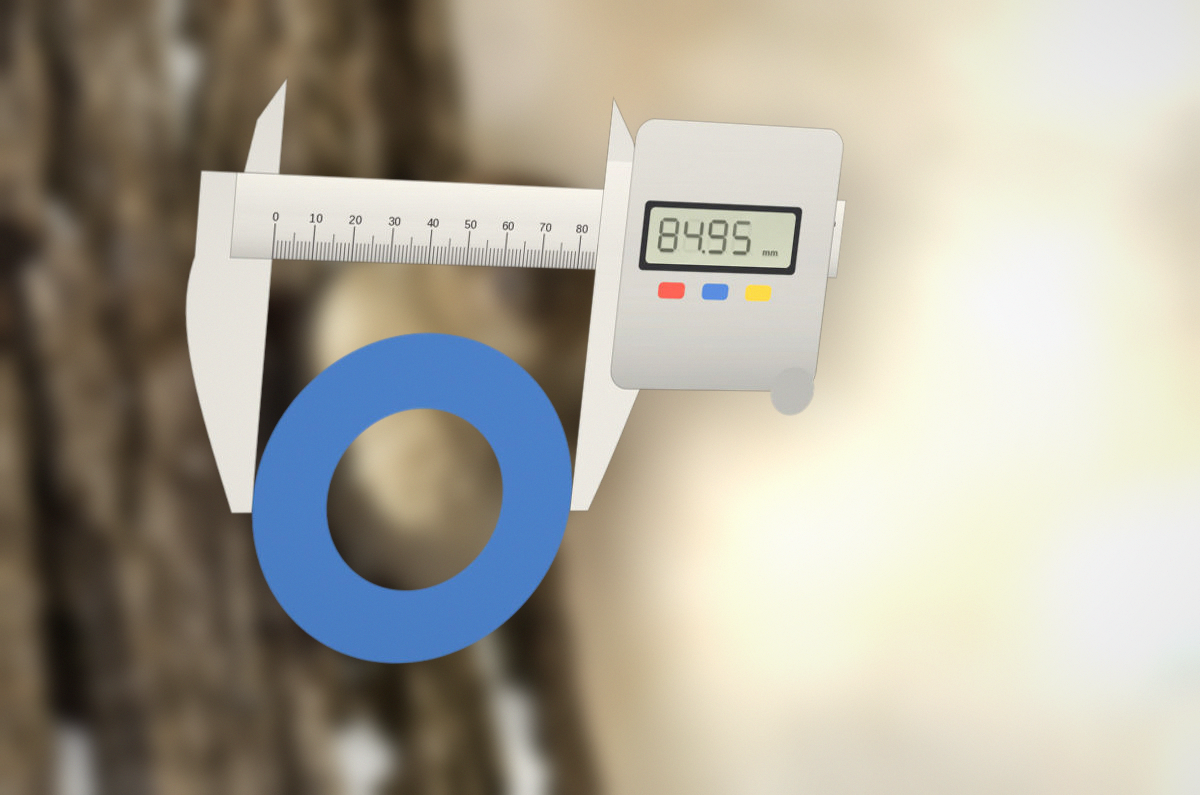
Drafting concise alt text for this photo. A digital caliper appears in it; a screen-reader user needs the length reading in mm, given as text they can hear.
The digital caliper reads 84.95 mm
